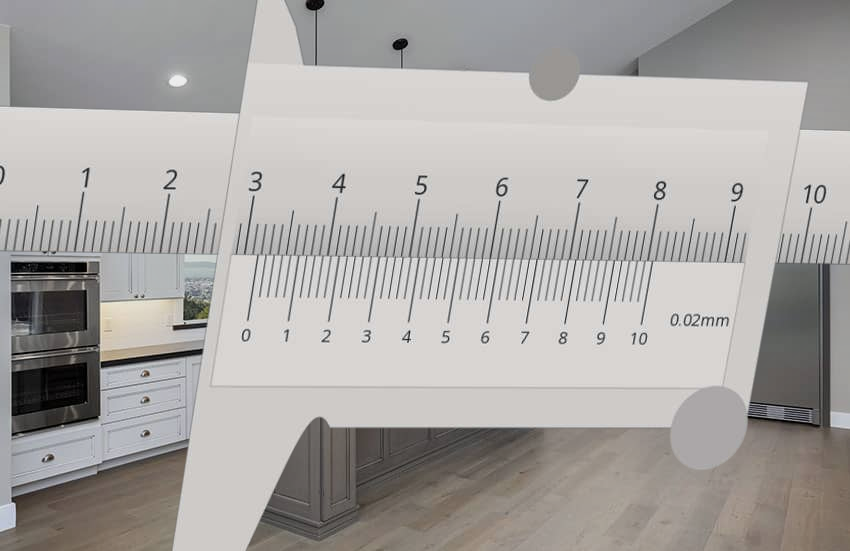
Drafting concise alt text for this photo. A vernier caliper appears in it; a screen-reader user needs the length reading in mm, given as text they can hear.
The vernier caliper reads 31.6 mm
